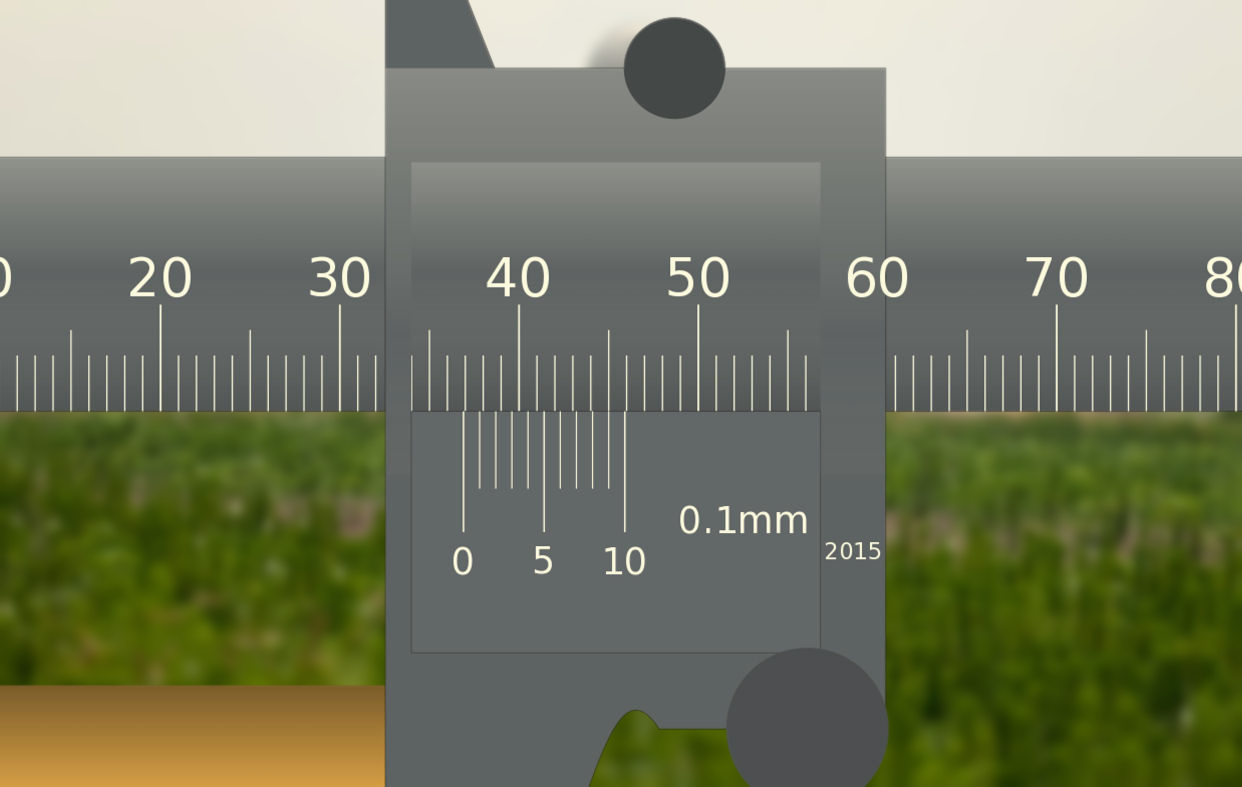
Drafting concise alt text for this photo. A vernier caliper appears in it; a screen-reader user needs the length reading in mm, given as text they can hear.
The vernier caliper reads 36.9 mm
